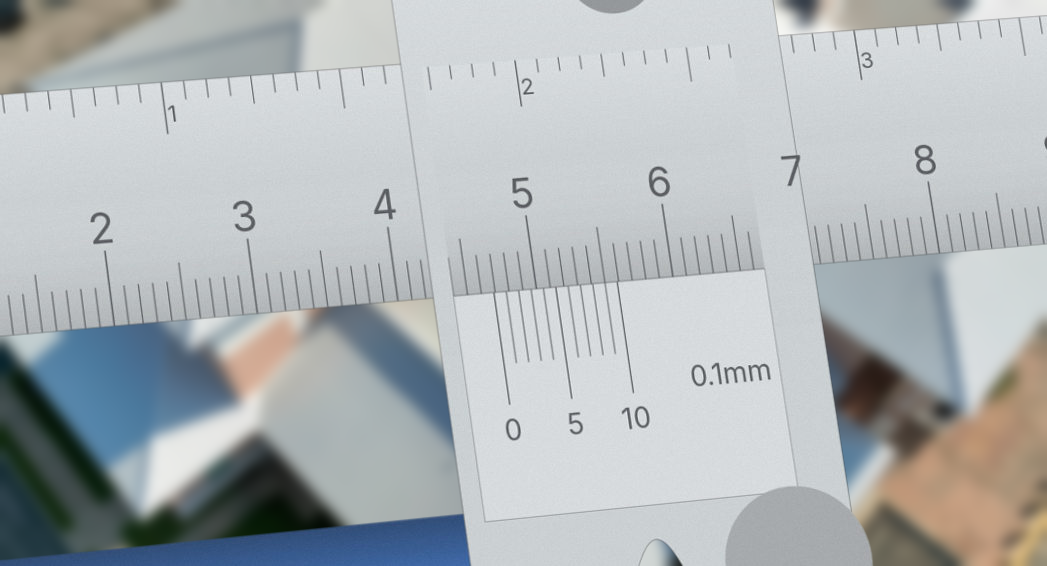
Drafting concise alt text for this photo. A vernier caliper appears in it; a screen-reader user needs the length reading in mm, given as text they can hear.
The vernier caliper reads 46.9 mm
